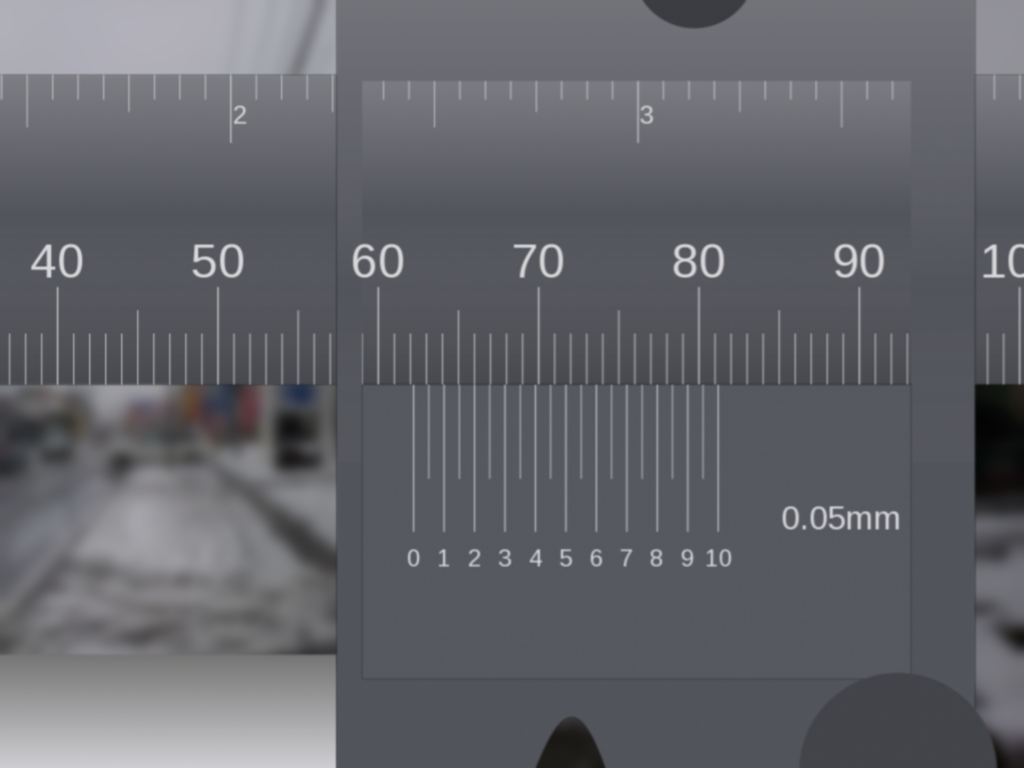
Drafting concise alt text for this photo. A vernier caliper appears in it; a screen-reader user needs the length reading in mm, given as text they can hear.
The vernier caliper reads 62.2 mm
